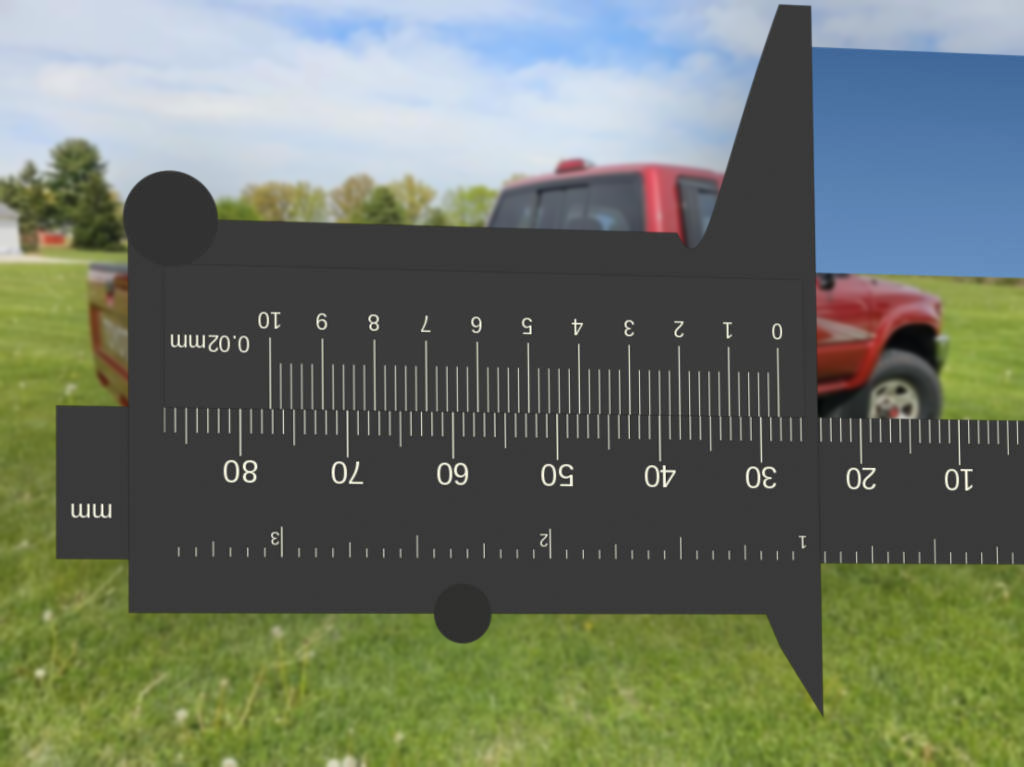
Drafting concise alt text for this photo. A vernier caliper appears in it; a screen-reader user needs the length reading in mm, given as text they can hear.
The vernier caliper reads 28.2 mm
